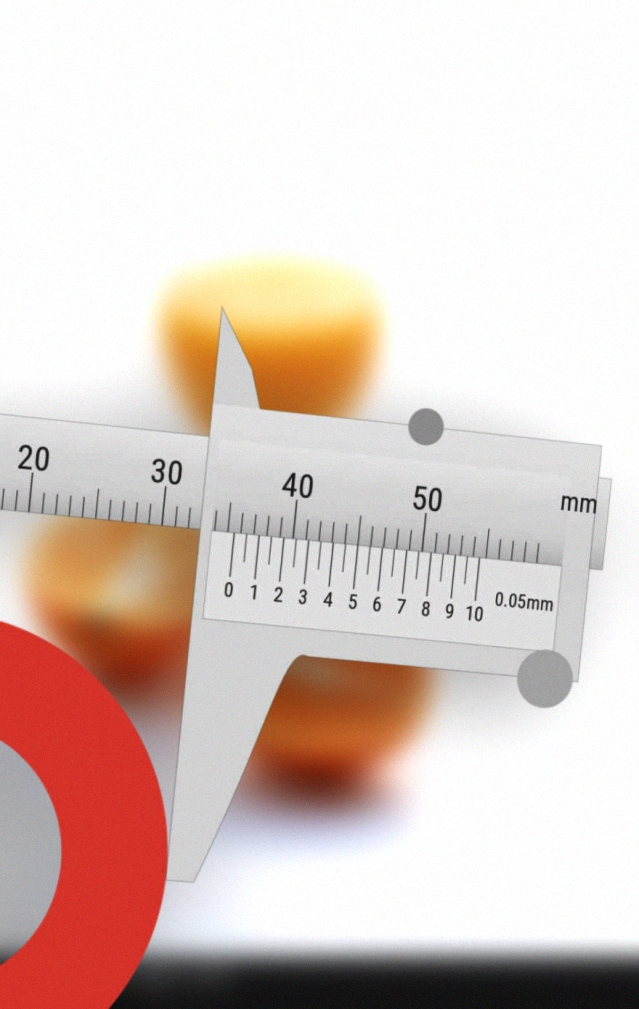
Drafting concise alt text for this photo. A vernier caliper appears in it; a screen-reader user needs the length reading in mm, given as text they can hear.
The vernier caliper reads 35.5 mm
